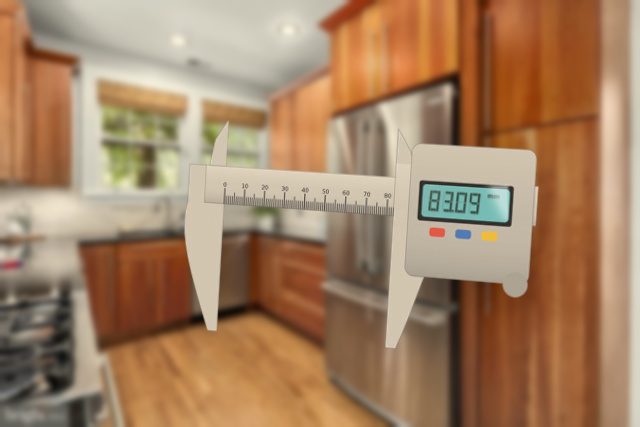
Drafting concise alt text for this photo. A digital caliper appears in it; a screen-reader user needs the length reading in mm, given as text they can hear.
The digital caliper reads 83.09 mm
